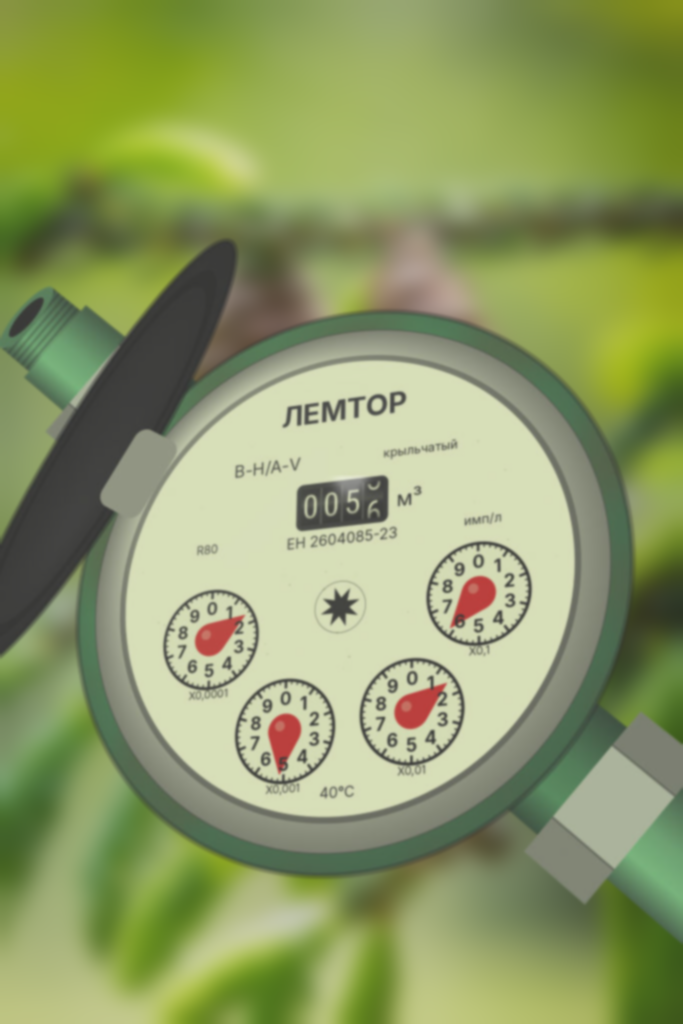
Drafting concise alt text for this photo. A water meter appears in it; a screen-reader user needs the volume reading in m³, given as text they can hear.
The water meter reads 55.6151 m³
